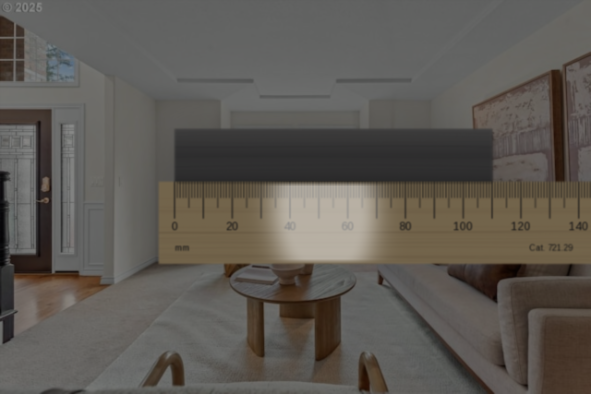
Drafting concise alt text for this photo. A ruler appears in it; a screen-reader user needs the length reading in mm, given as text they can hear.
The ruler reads 110 mm
